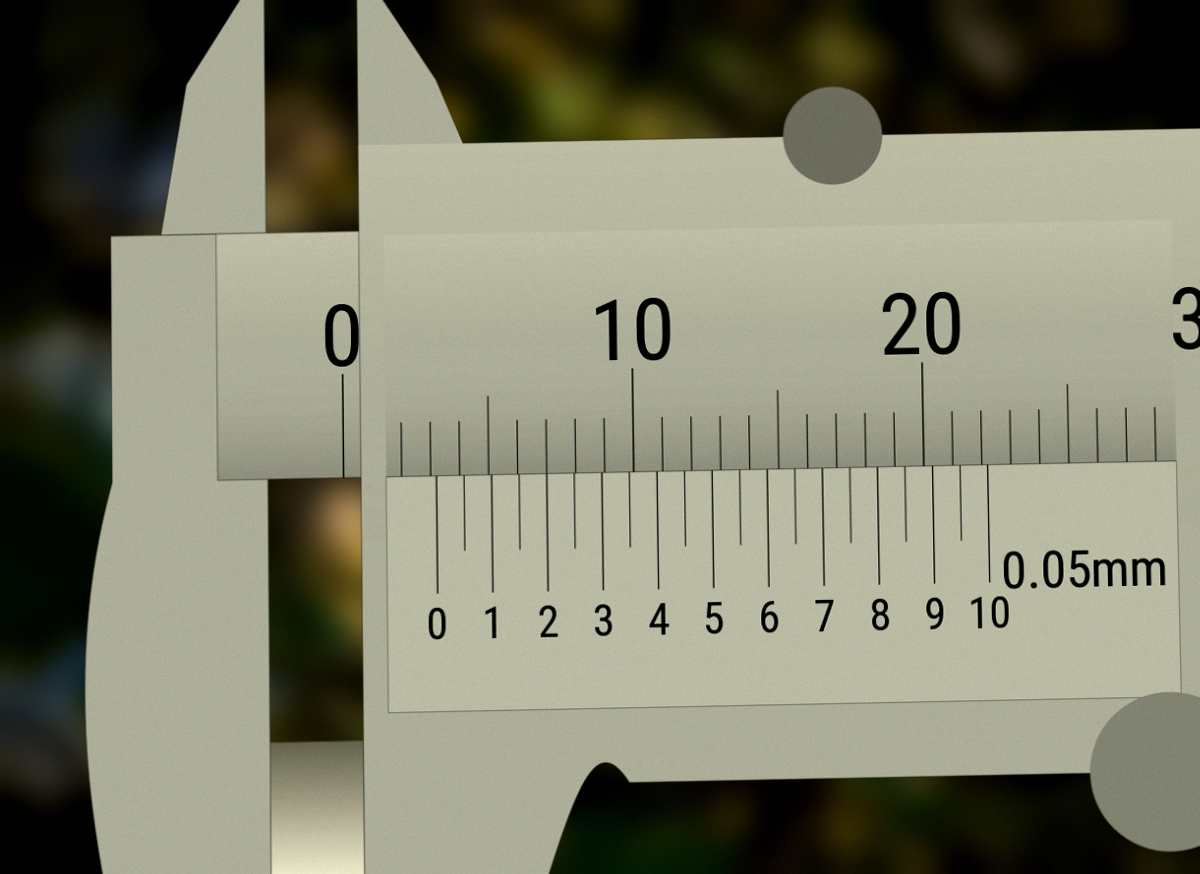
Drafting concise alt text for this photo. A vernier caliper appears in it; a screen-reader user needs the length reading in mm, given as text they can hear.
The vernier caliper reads 3.20 mm
